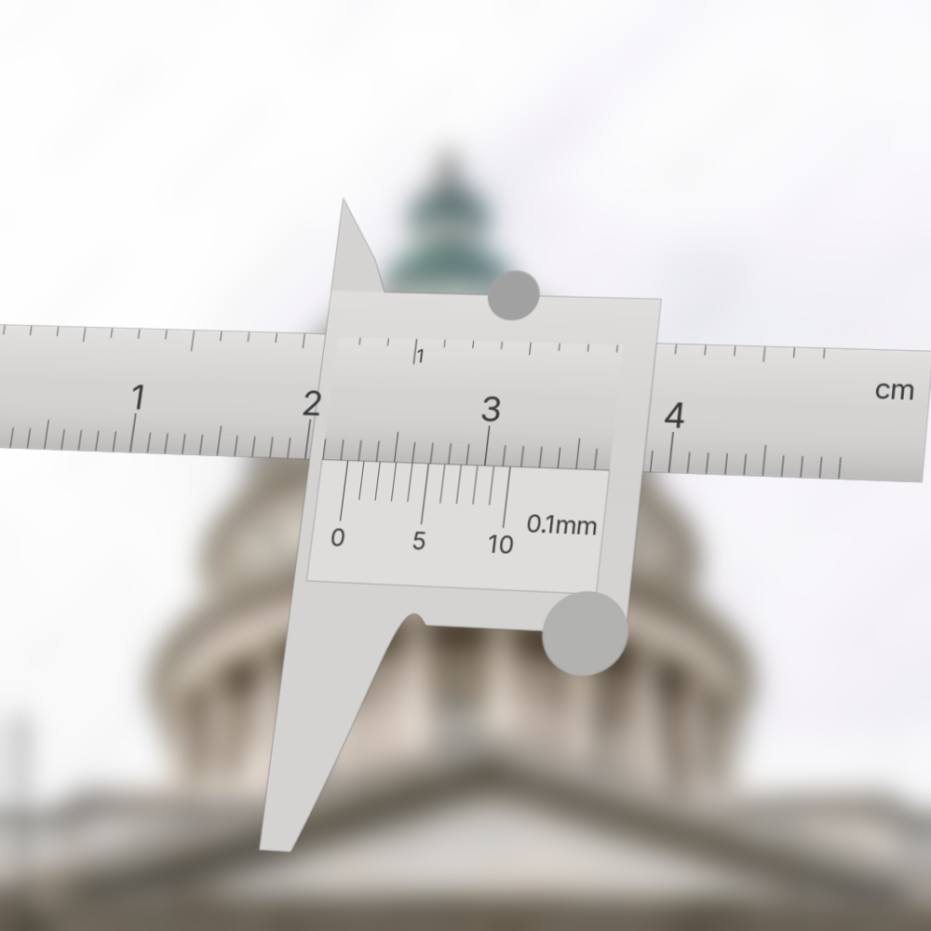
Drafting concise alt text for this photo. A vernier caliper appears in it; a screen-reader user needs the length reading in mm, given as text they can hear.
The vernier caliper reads 22.4 mm
